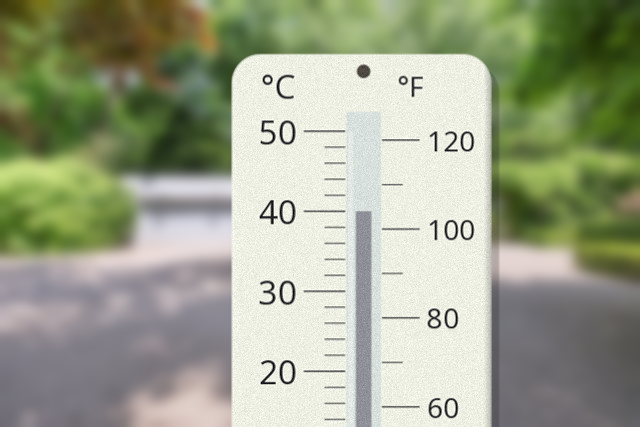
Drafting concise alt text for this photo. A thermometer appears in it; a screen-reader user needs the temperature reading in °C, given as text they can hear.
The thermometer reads 40 °C
